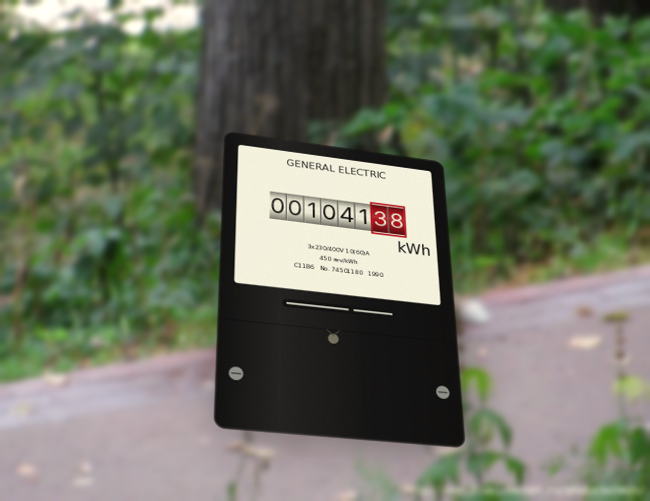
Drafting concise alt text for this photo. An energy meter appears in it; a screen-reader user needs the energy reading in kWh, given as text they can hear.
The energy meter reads 1041.38 kWh
